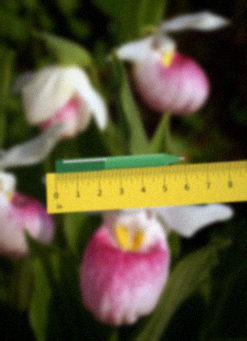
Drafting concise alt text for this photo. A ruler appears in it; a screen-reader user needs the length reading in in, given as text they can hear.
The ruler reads 6 in
